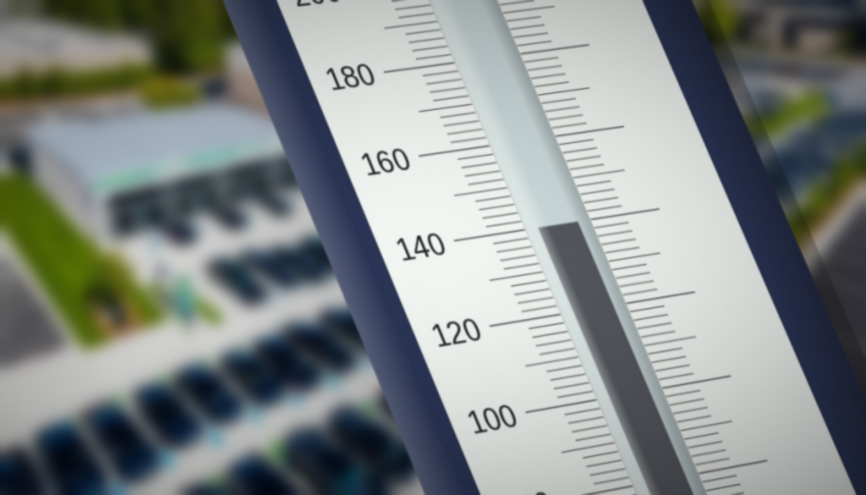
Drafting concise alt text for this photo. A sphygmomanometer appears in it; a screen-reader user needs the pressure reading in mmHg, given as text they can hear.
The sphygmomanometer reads 140 mmHg
